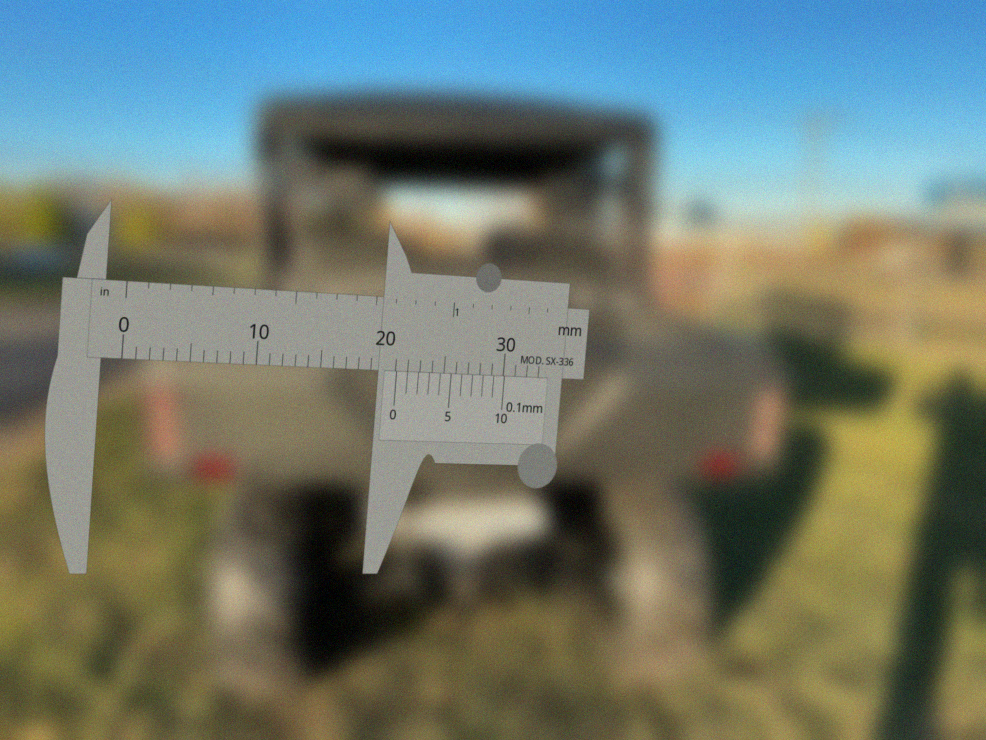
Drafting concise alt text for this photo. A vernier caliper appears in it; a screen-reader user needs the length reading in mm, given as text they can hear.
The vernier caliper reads 21.1 mm
